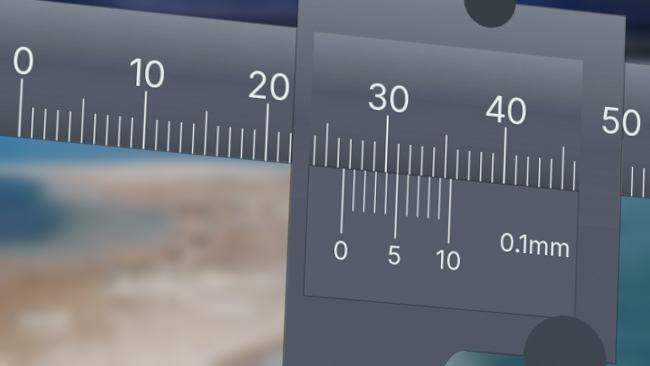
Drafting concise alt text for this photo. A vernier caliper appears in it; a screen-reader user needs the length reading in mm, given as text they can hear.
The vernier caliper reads 26.5 mm
